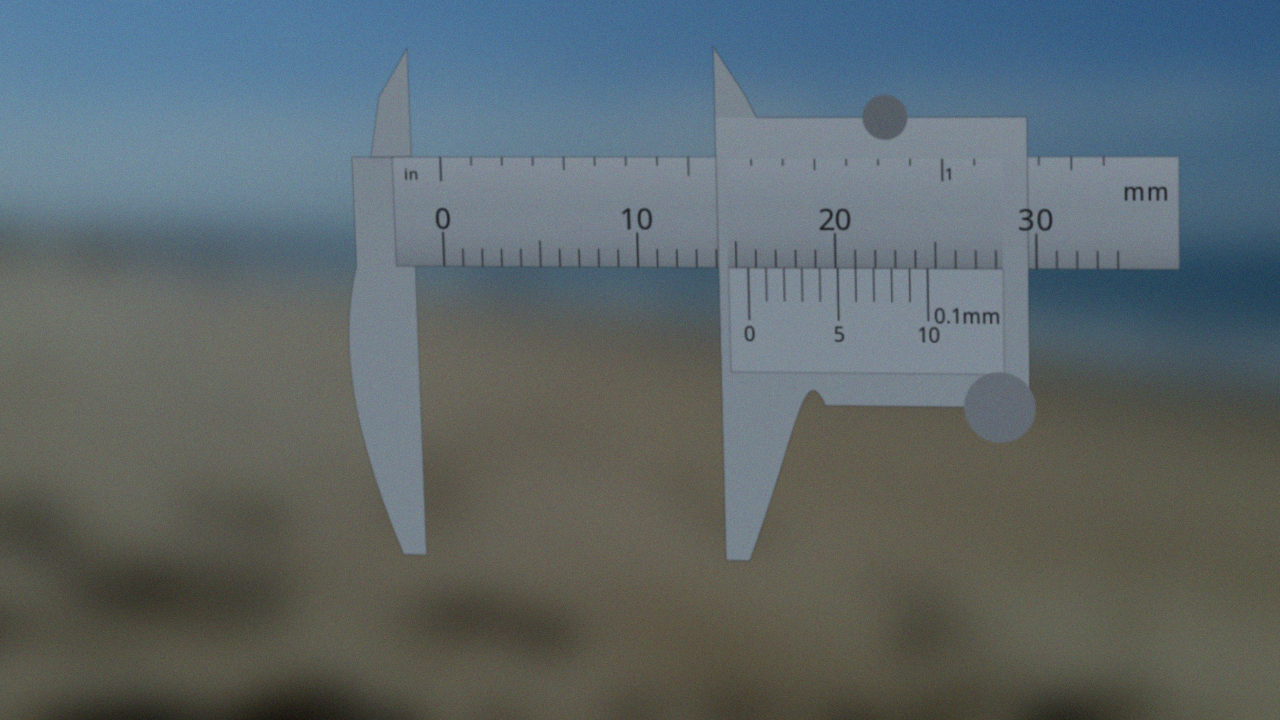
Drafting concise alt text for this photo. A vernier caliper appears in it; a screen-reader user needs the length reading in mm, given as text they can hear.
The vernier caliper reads 15.6 mm
